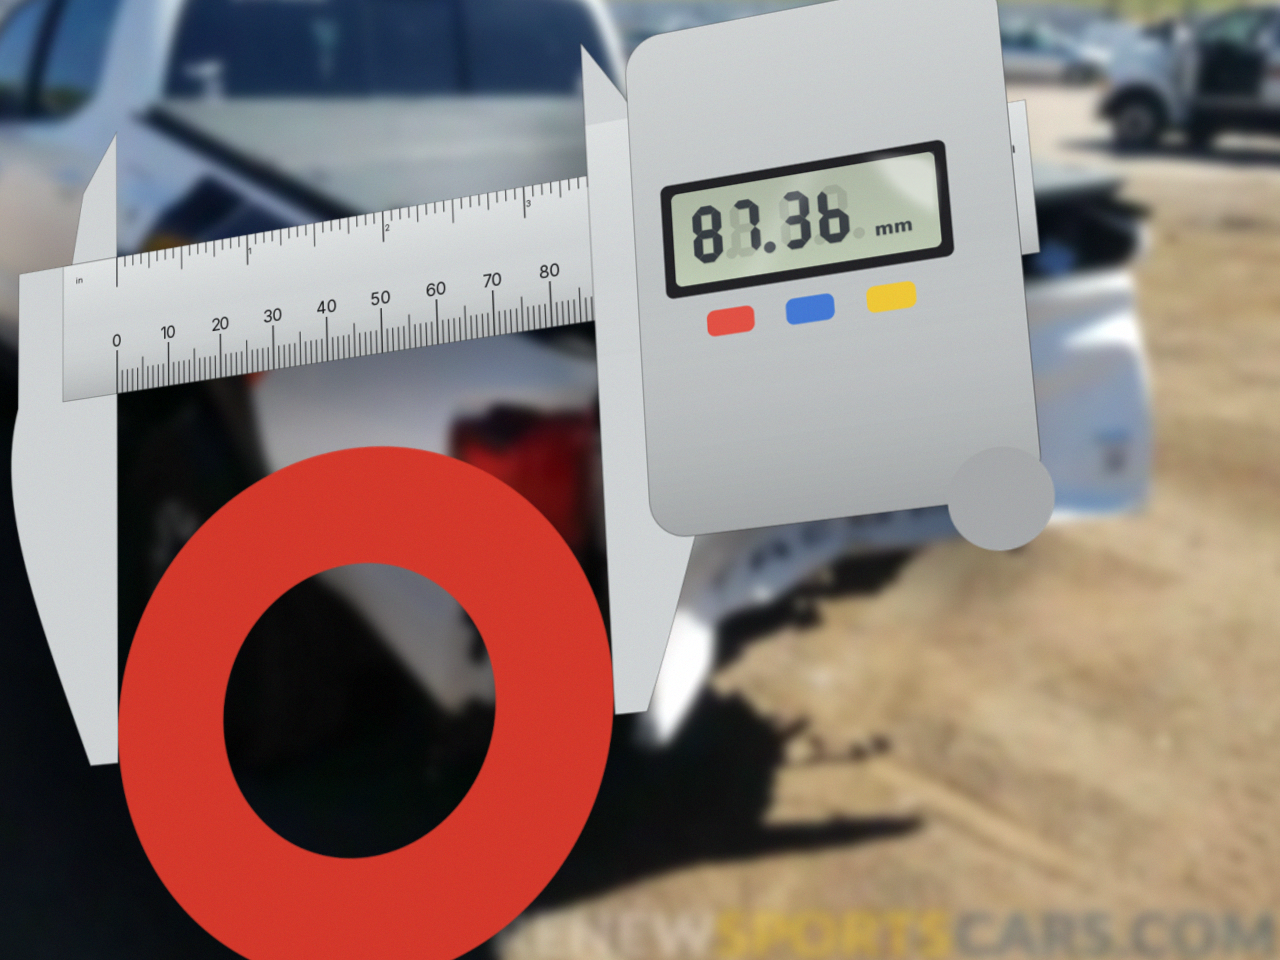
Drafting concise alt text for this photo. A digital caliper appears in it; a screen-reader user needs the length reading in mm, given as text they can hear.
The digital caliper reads 87.36 mm
